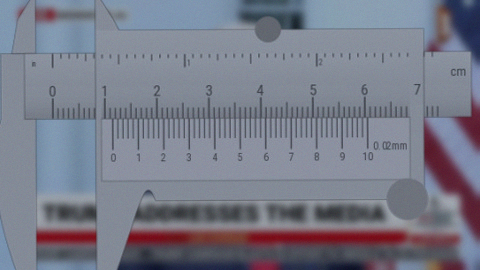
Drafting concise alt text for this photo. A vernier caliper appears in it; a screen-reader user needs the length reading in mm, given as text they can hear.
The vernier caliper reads 11.5 mm
